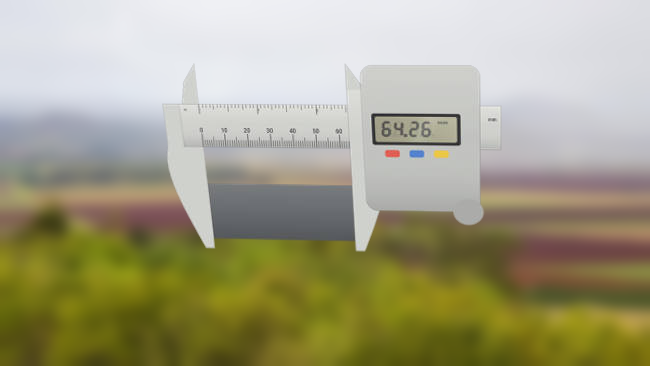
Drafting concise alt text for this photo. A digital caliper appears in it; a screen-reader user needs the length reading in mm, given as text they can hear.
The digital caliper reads 64.26 mm
